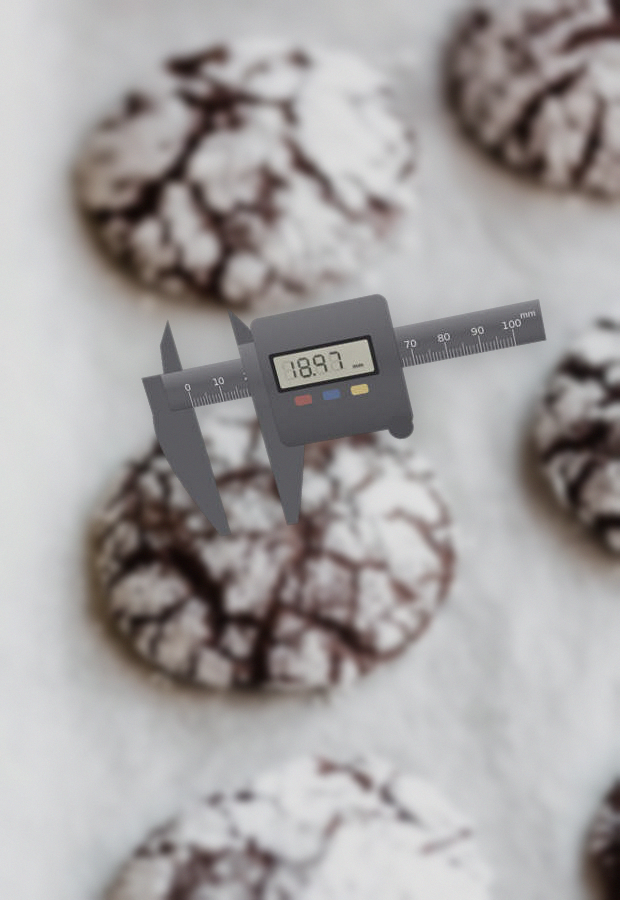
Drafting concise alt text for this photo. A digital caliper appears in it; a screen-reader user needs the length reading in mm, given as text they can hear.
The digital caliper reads 18.97 mm
